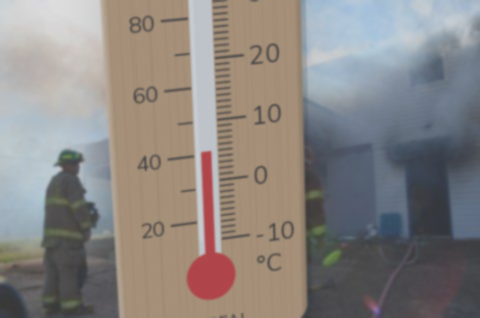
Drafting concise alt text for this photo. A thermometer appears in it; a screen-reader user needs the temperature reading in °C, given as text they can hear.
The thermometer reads 5 °C
